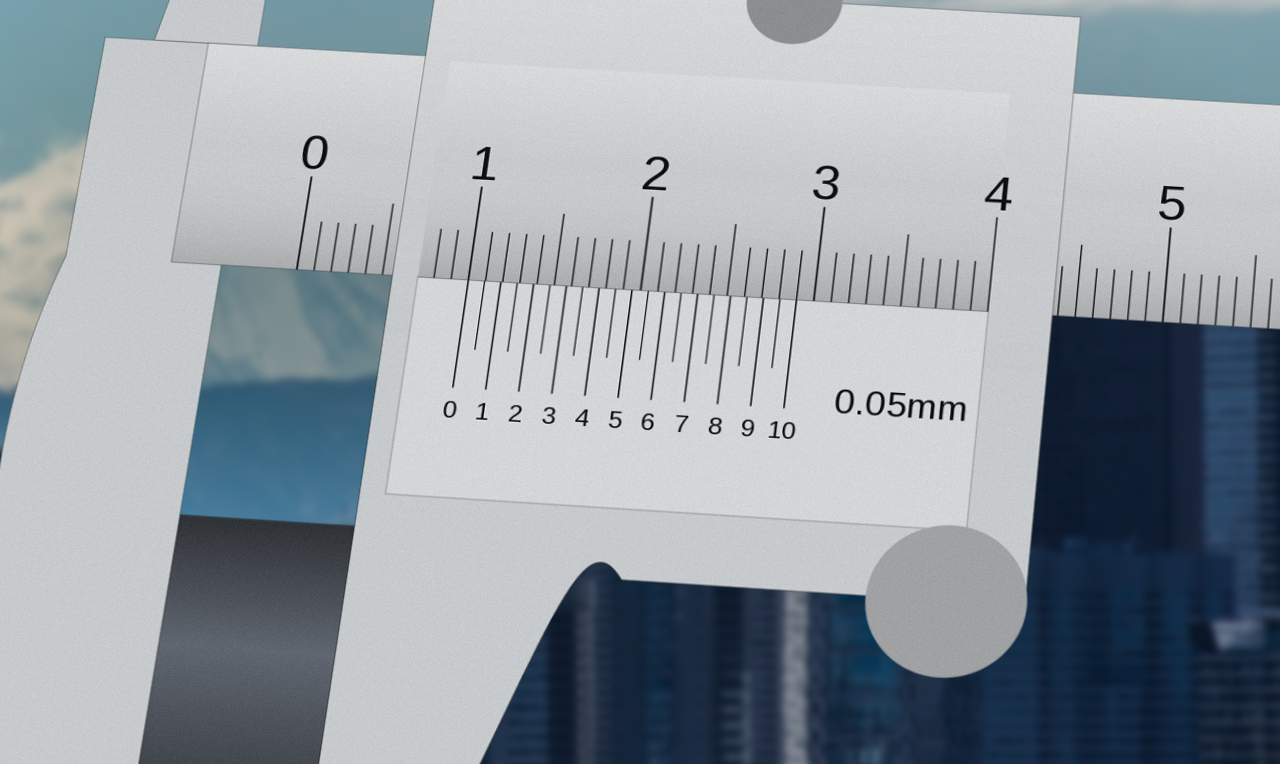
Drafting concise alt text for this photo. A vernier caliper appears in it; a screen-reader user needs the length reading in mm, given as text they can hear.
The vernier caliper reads 10.0 mm
